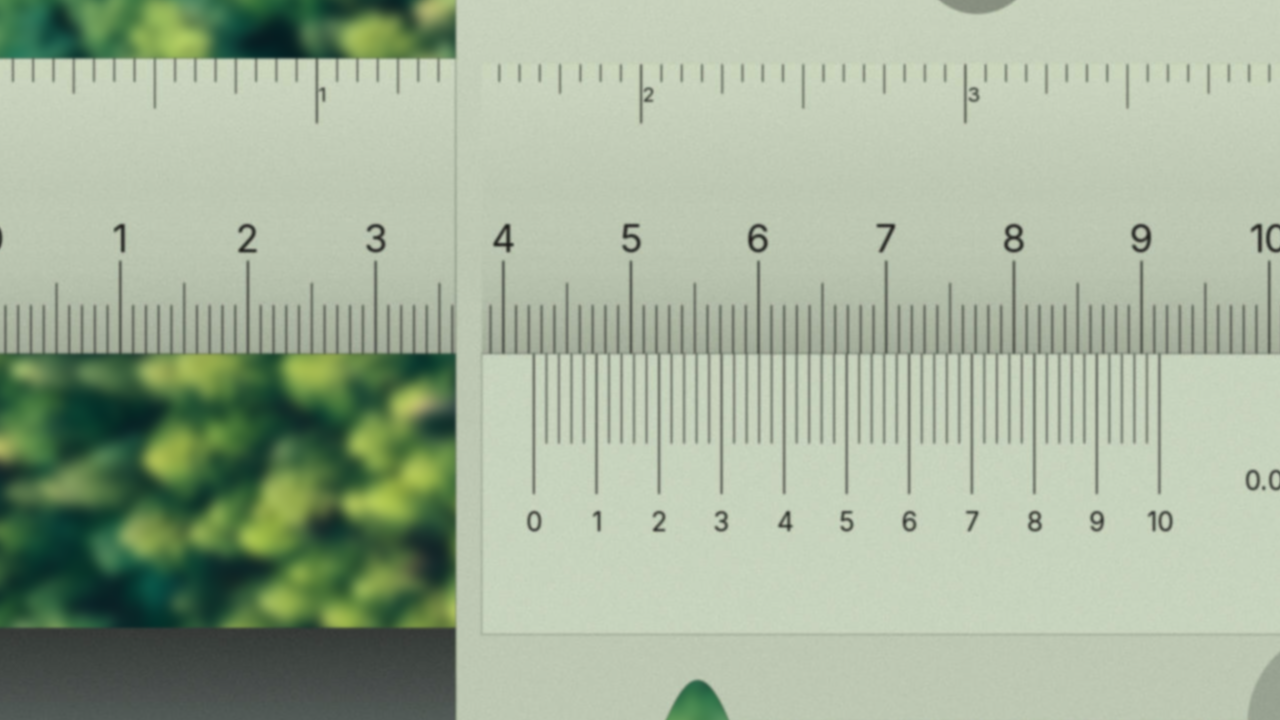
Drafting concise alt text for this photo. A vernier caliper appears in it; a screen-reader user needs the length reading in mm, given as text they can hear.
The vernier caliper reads 42.4 mm
